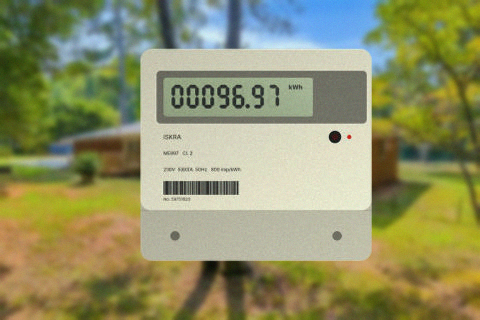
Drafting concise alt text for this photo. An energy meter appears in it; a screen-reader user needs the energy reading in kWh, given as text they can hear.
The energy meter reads 96.97 kWh
